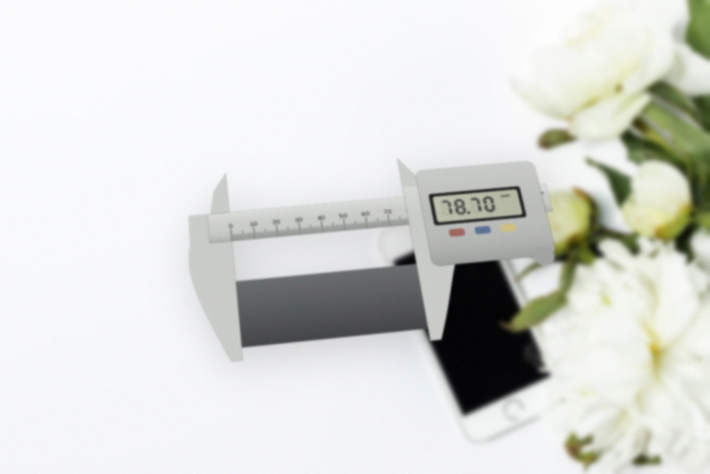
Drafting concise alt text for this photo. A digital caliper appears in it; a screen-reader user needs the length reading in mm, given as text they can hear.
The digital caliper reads 78.70 mm
